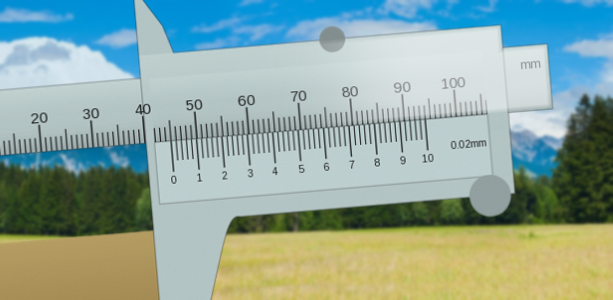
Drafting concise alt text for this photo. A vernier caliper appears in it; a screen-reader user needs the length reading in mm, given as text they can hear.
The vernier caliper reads 45.0 mm
